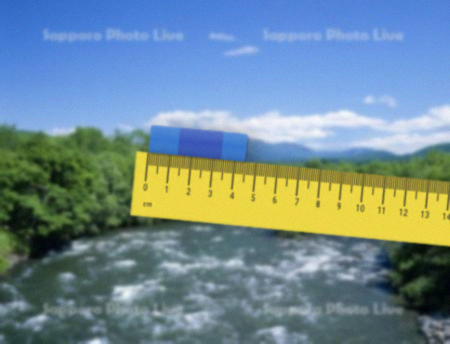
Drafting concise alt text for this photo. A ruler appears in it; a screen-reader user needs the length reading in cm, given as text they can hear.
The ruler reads 4.5 cm
